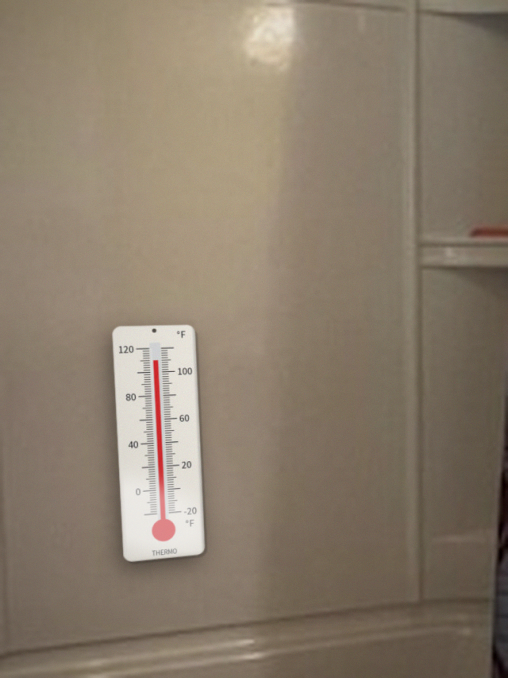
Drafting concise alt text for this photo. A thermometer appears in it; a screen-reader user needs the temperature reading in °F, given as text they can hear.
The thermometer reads 110 °F
